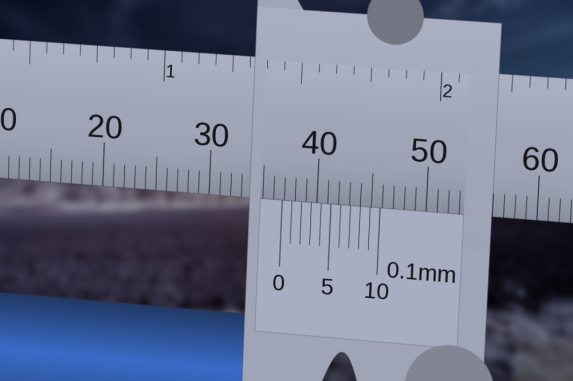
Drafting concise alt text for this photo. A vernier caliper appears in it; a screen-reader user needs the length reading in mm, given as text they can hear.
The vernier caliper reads 36.8 mm
